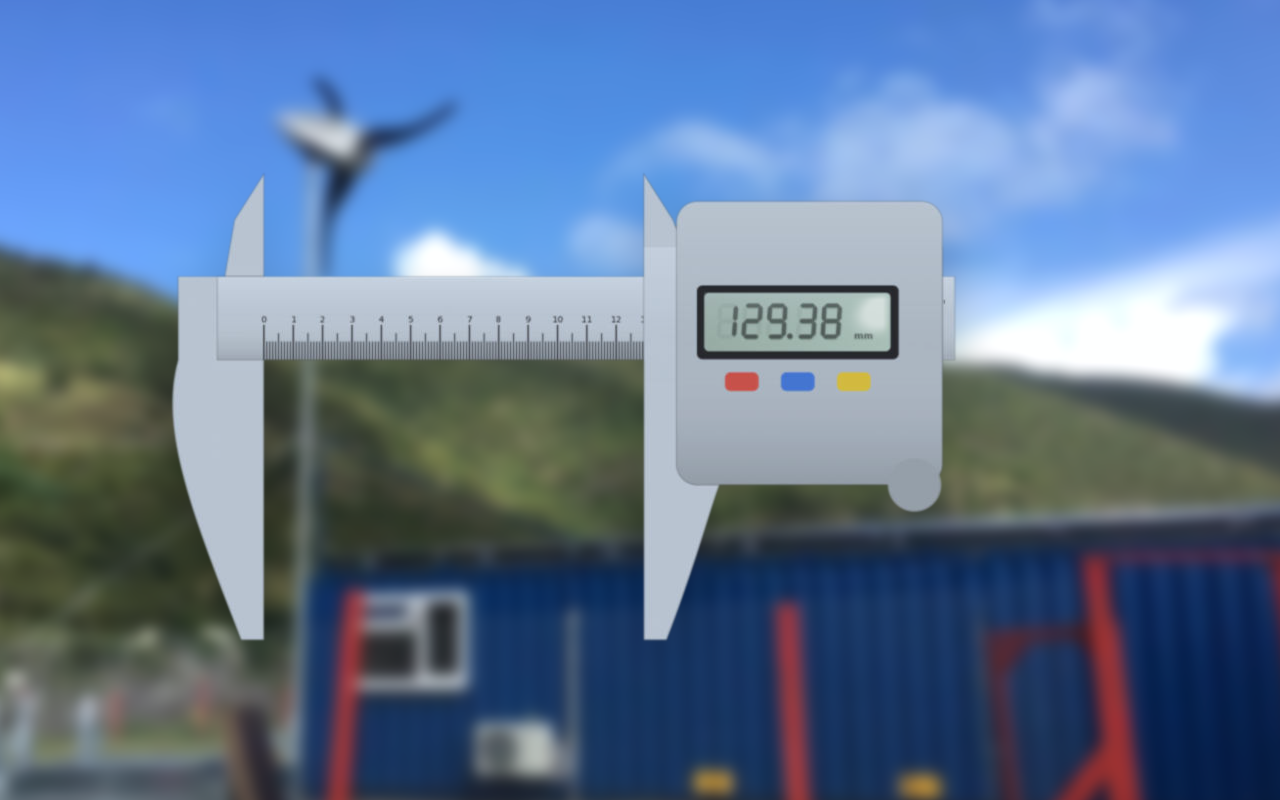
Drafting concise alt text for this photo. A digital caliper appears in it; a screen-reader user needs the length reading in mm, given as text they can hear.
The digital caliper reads 129.38 mm
